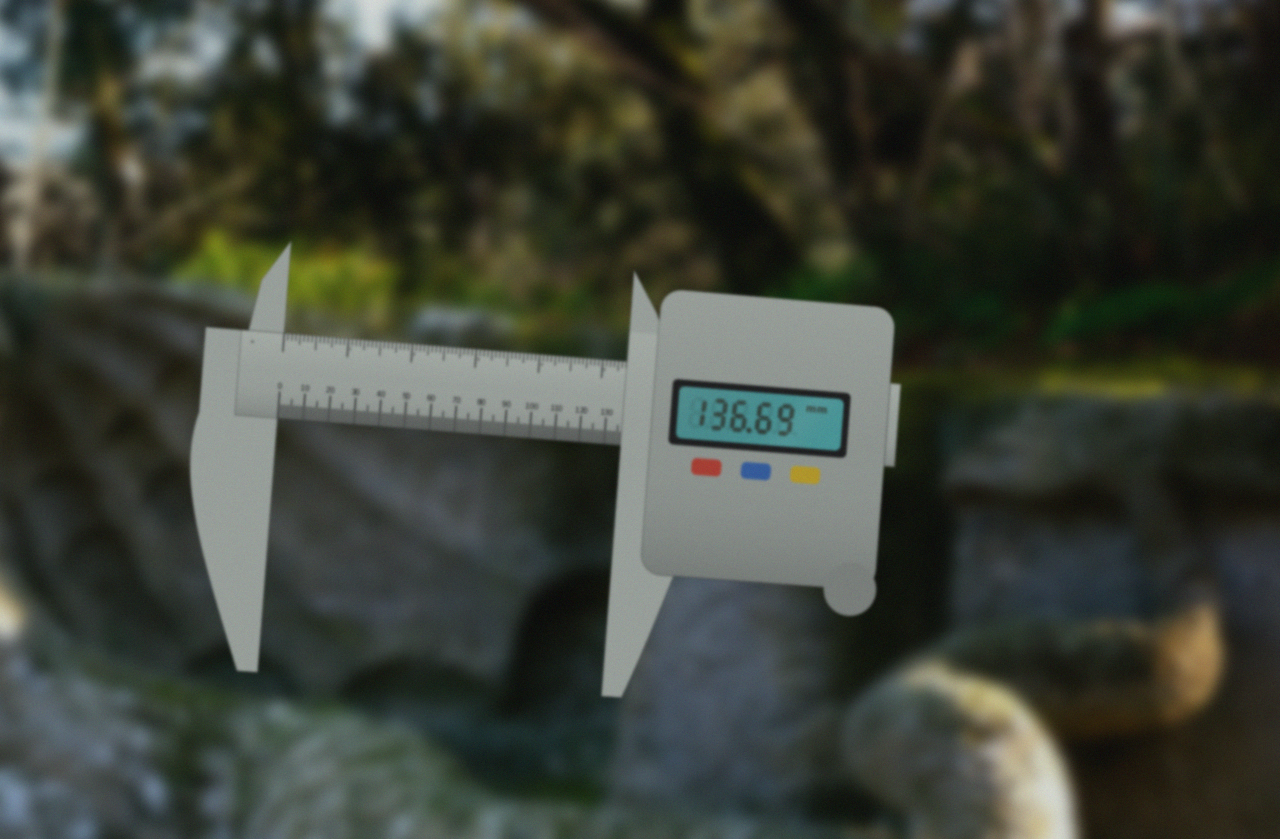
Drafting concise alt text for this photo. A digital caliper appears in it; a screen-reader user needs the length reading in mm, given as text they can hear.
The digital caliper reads 136.69 mm
